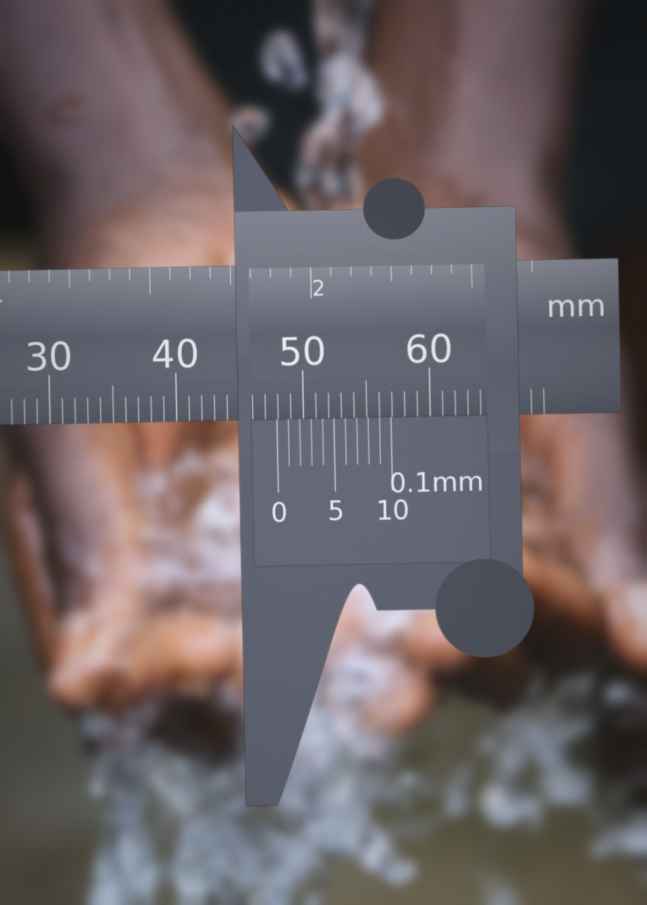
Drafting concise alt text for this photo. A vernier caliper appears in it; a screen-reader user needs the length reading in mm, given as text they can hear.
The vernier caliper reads 47.9 mm
